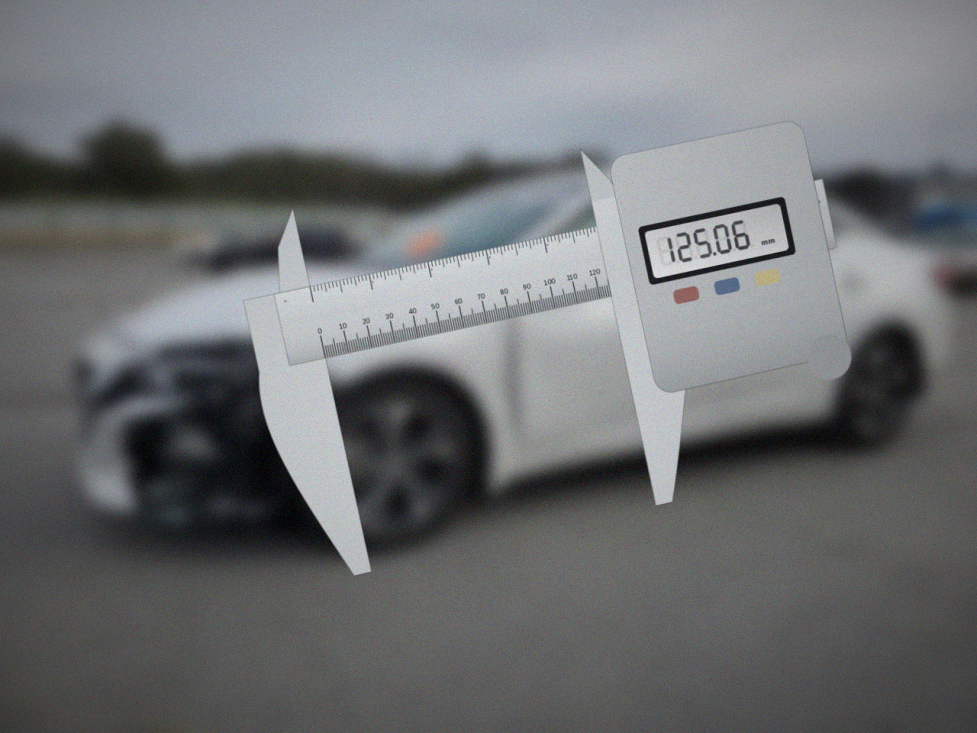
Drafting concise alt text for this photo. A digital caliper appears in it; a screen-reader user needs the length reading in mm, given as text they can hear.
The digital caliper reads 125.06 mm
